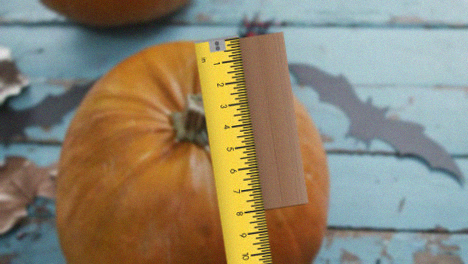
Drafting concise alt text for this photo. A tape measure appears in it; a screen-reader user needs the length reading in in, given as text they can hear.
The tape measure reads 8 in
